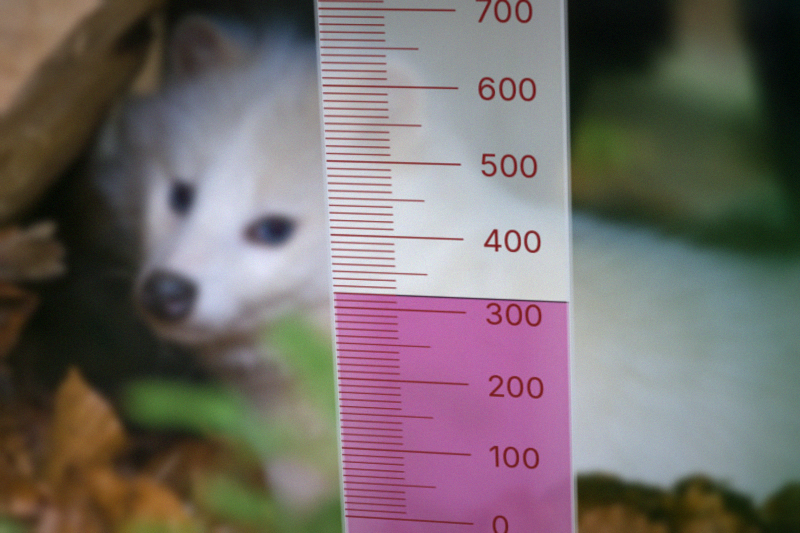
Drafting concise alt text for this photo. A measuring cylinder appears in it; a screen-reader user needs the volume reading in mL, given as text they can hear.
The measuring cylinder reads 320 mL
